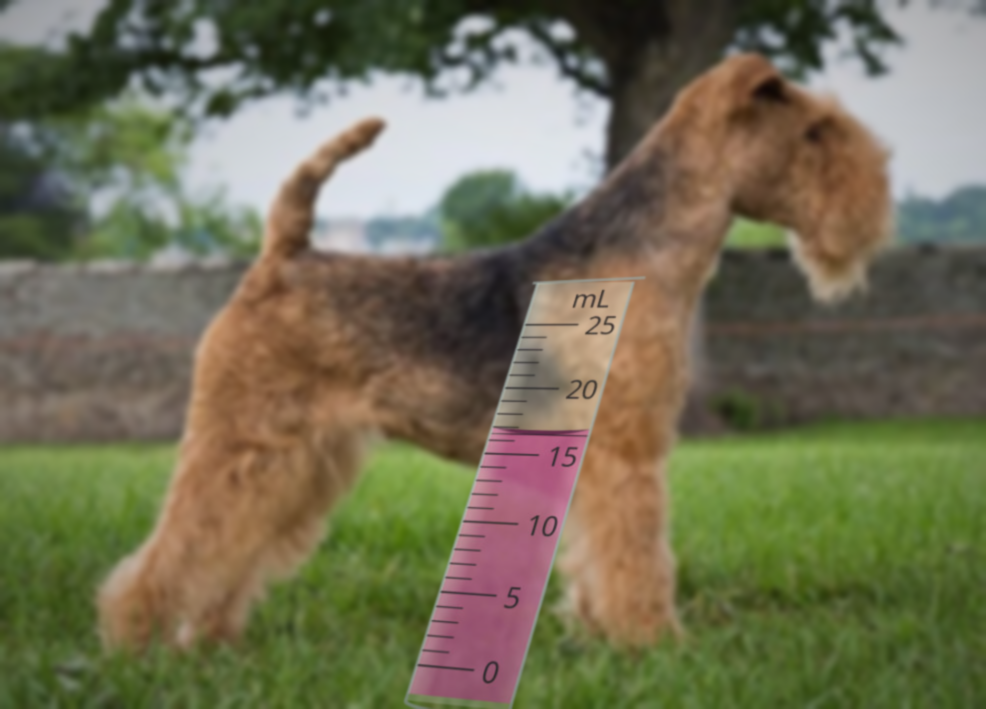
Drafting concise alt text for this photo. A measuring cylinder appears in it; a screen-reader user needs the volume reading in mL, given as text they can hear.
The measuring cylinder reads 16.5 mL
